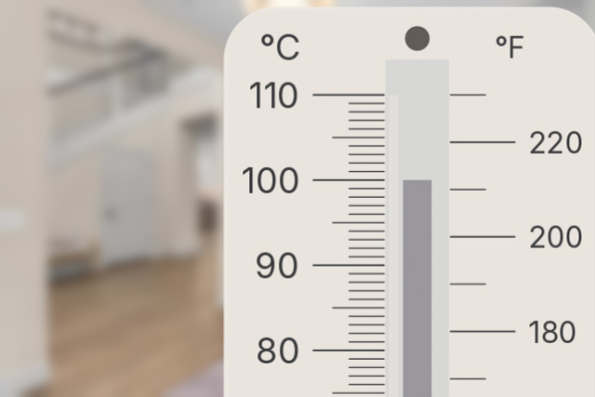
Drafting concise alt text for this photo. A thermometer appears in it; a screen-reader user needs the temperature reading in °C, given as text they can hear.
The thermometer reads 100 °C
